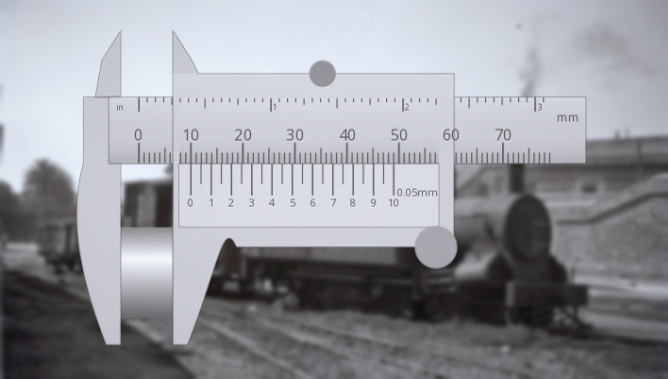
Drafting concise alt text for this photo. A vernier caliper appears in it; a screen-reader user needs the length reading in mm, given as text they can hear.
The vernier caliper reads 10.0 mm
